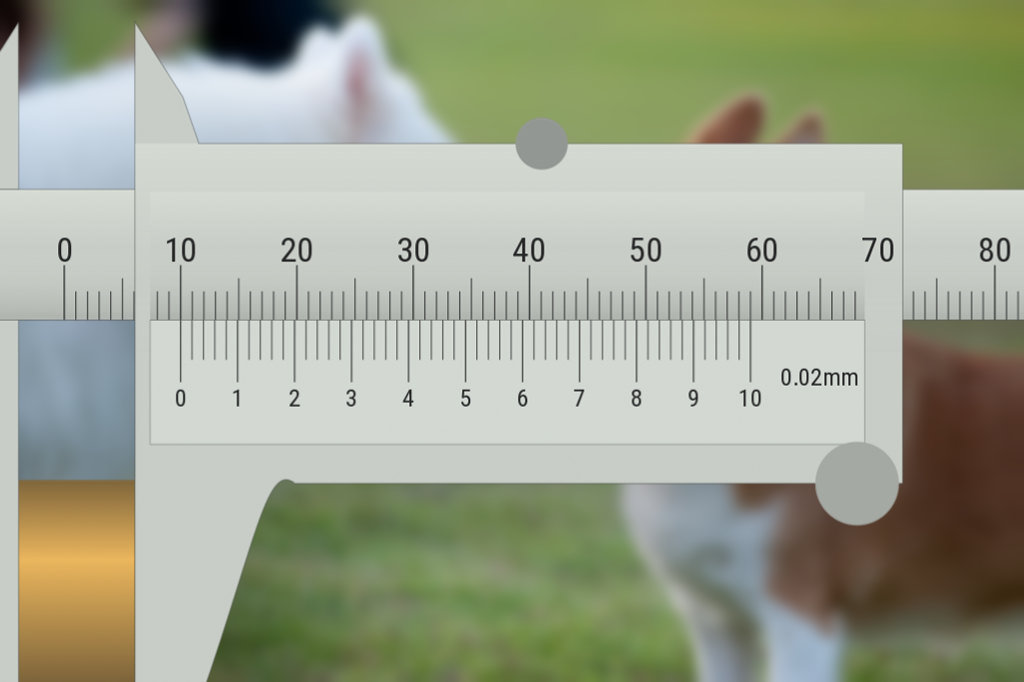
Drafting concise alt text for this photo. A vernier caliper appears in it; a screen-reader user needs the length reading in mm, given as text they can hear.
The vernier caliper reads 10.0 mm
